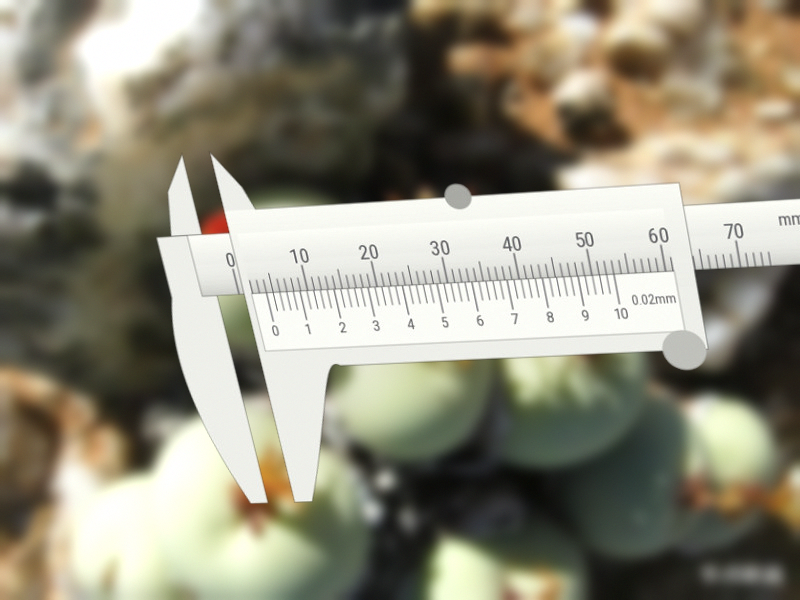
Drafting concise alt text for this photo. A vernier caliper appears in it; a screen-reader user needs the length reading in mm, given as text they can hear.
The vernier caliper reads 4.0 mm
